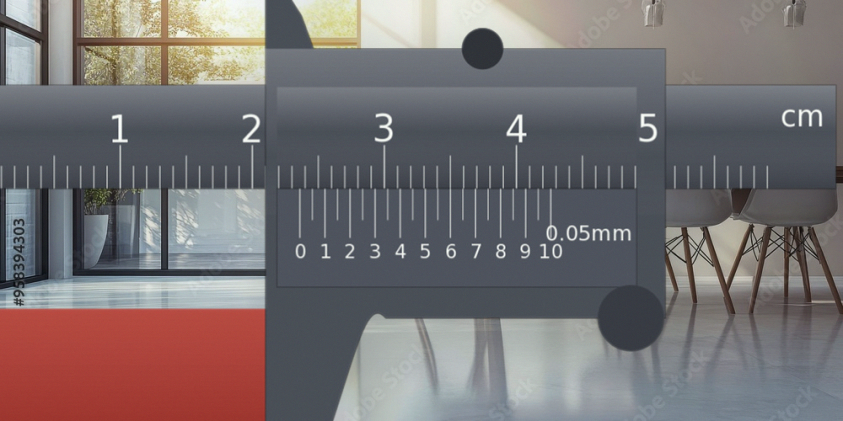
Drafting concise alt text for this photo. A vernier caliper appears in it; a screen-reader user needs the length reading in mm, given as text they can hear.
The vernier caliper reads 23.6 mm
